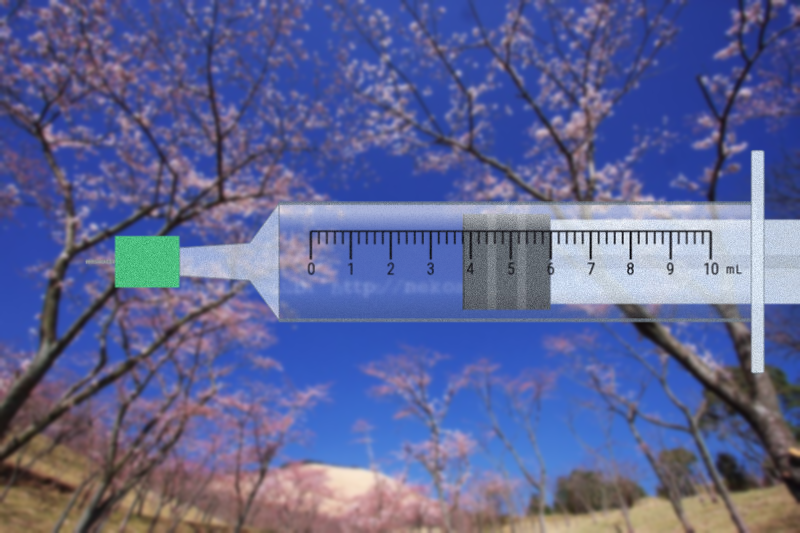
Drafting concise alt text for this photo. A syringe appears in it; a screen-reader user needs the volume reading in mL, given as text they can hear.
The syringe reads 3.8 mL
